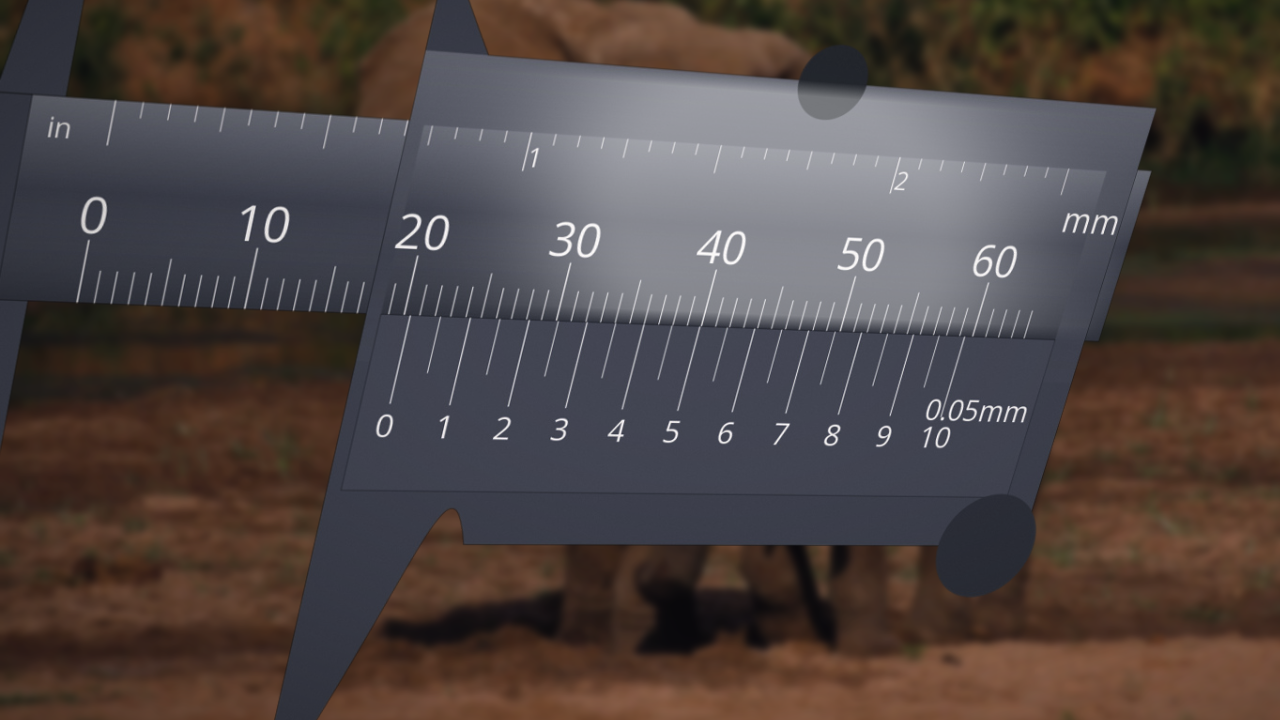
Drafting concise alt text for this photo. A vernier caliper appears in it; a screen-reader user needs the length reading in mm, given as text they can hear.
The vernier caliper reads 20.4 mm
